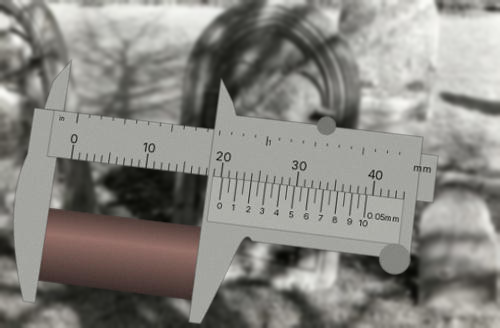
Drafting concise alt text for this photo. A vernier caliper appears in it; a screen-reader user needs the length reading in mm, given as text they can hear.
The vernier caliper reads 20.2 mm
